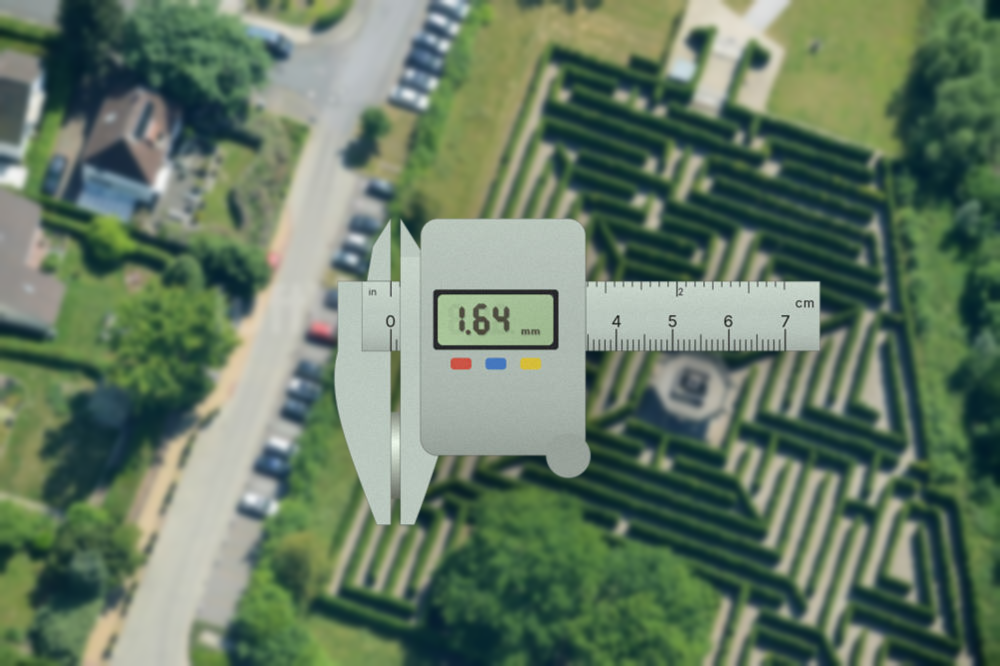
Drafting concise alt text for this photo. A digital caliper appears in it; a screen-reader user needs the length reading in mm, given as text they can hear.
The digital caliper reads 1.64 mm
